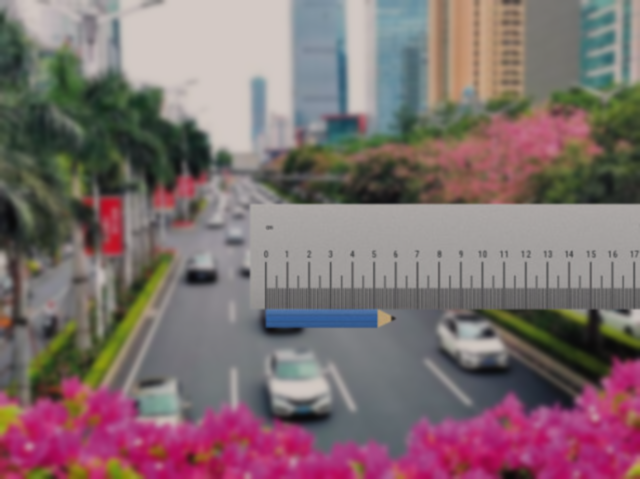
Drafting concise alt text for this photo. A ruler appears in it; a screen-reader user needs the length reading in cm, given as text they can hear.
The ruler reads 6 cm
